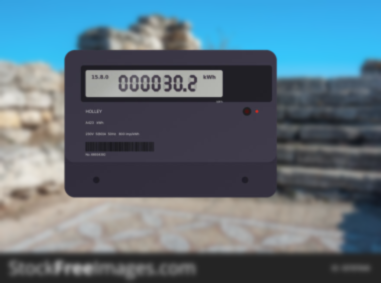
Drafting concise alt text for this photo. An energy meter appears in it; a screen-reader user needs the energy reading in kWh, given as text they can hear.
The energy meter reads 30.2 kWh
